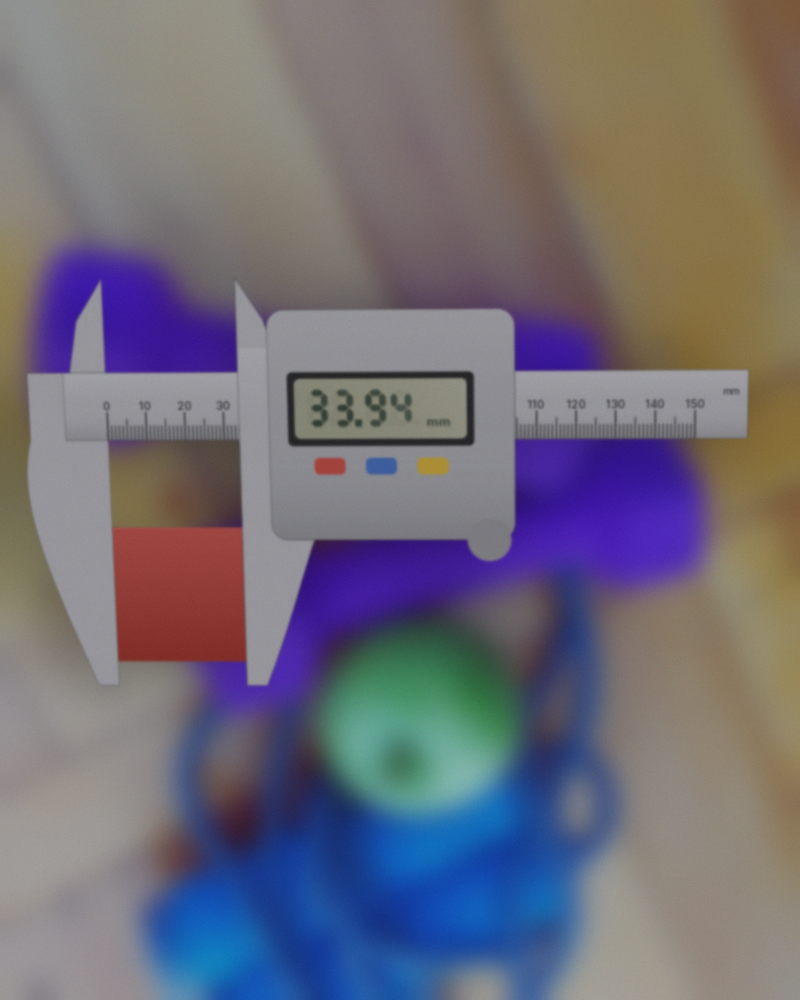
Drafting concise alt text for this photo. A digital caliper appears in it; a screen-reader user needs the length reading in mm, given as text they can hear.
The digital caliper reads 33.94 mm
